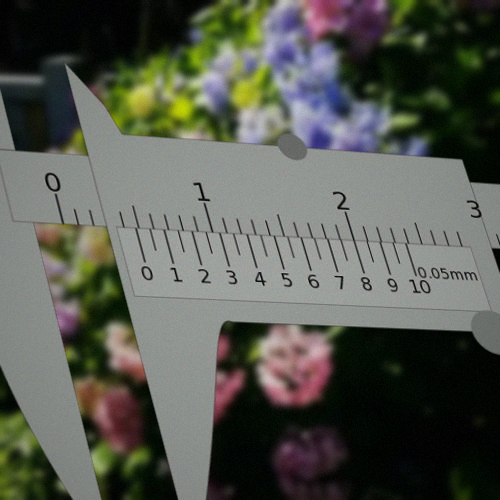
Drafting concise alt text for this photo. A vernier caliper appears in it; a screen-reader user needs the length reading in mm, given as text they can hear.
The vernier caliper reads 4.8 mm
